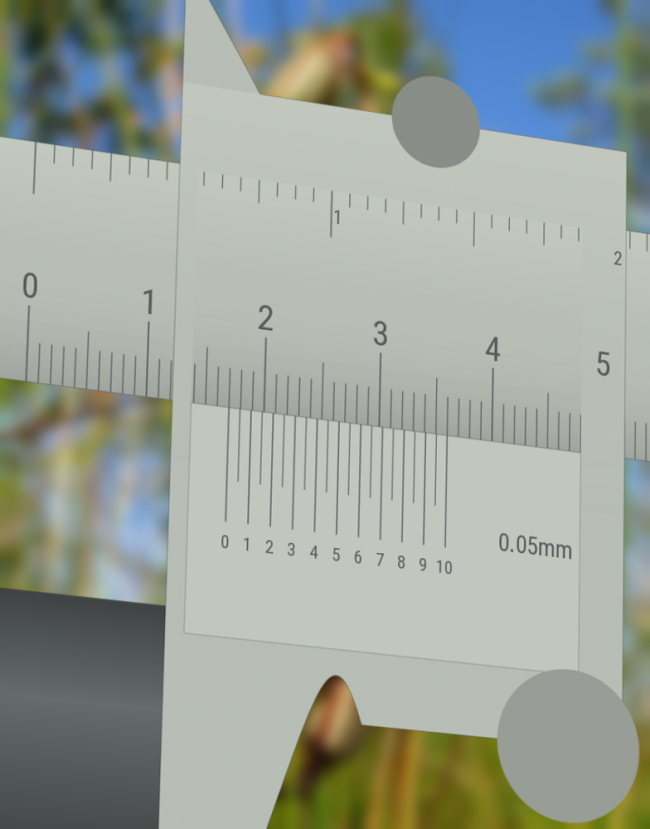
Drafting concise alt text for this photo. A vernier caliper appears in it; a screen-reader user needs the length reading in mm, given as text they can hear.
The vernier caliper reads 17.0 mm
